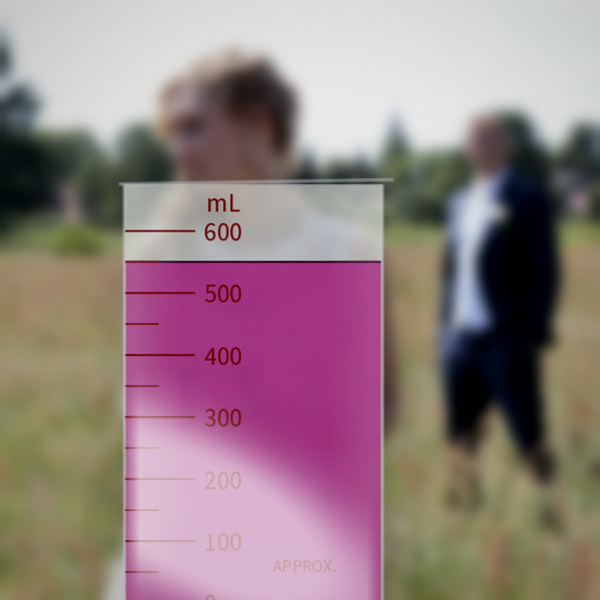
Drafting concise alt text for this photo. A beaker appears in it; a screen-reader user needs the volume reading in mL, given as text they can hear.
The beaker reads 550 mL
